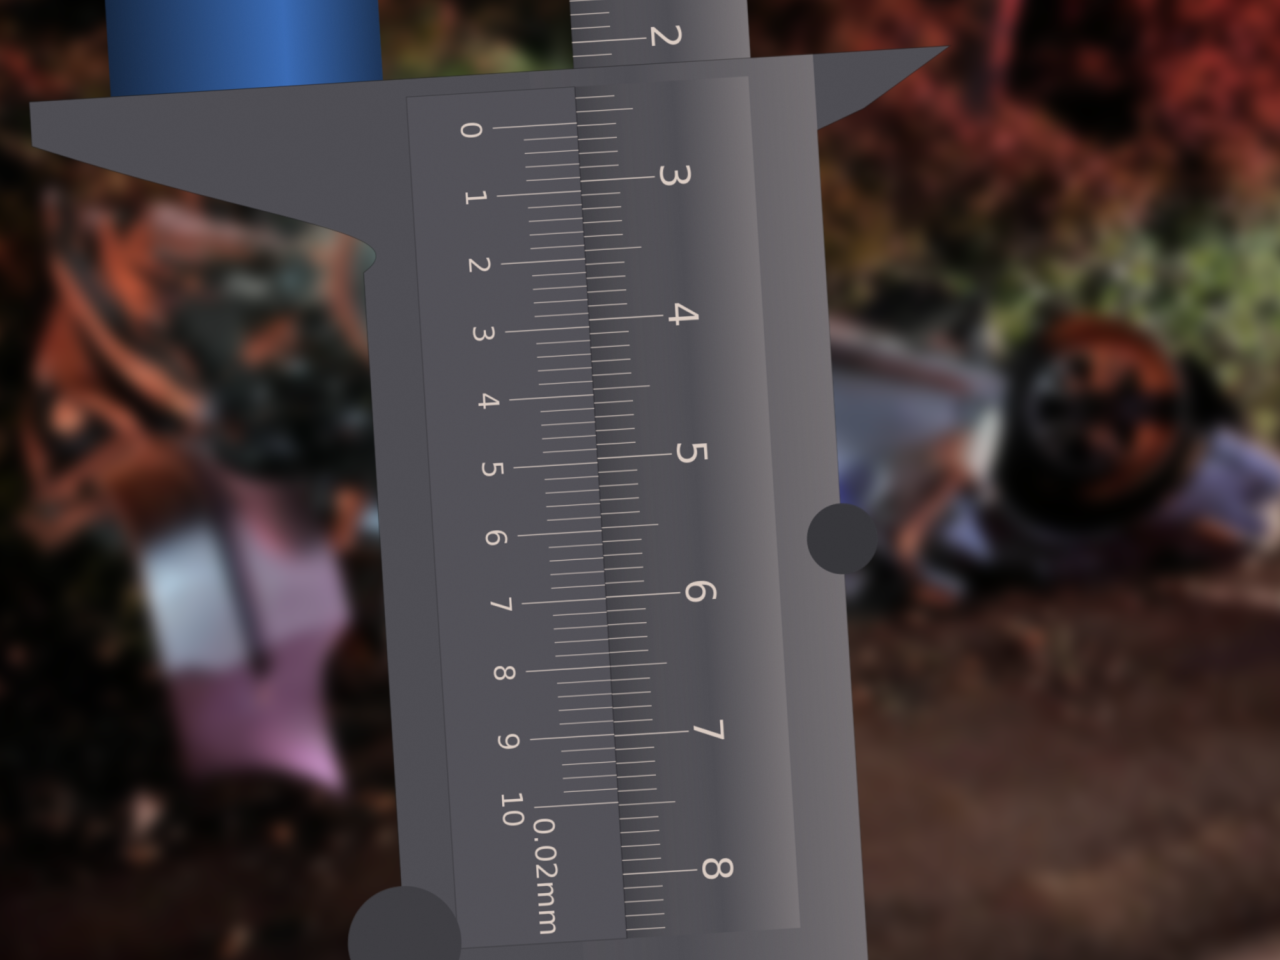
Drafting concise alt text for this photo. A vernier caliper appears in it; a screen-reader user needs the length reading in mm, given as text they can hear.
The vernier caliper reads 25.8 mm
